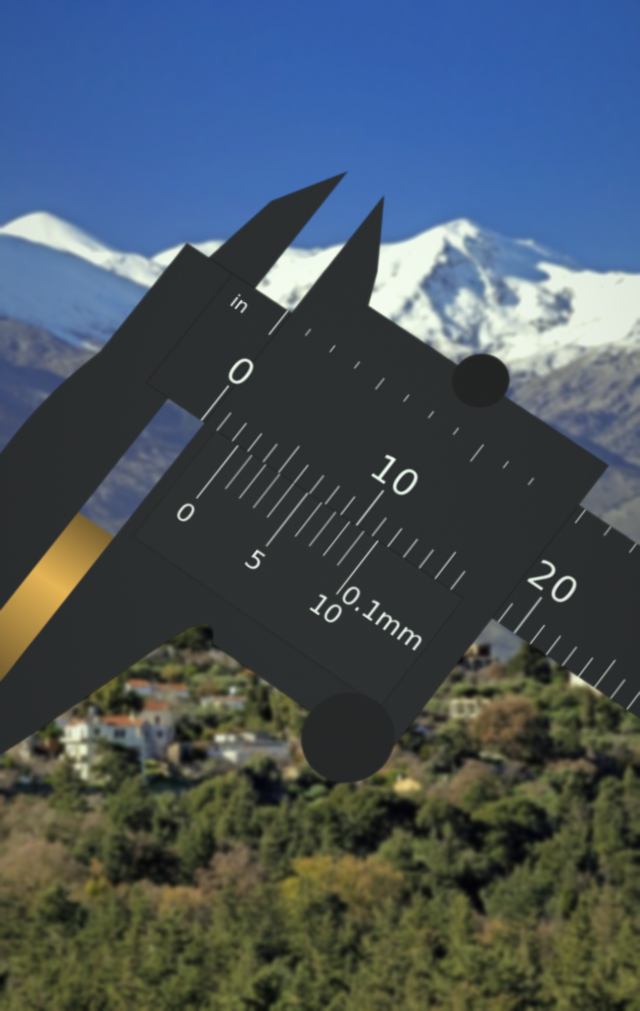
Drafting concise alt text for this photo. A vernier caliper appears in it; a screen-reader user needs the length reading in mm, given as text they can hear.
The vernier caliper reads 2.4 mm
